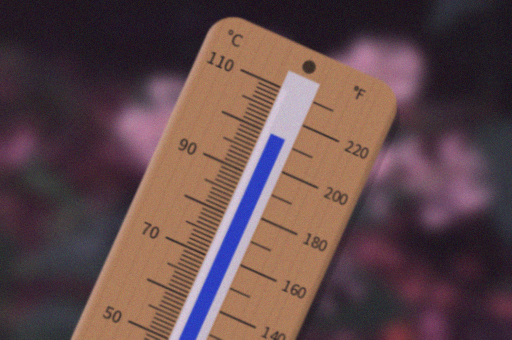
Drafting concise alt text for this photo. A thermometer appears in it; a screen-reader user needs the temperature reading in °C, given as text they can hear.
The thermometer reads 100 °C
